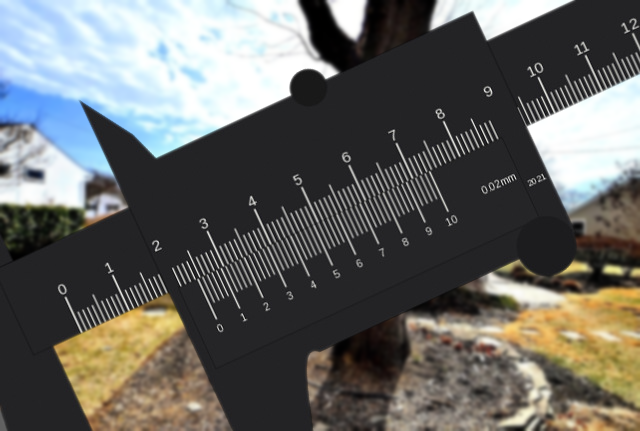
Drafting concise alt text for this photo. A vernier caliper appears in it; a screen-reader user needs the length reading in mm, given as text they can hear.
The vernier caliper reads 24.5 mm
